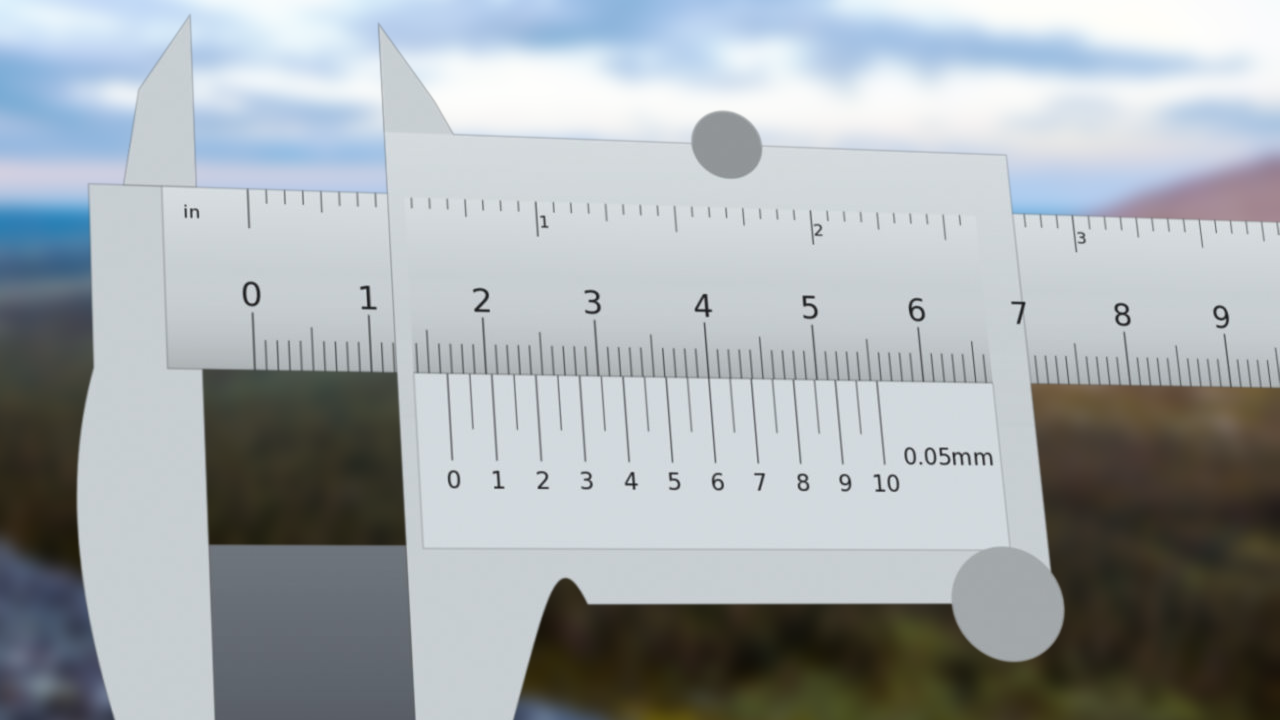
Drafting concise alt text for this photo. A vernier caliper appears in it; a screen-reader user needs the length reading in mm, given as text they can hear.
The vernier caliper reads 16.6 mm
